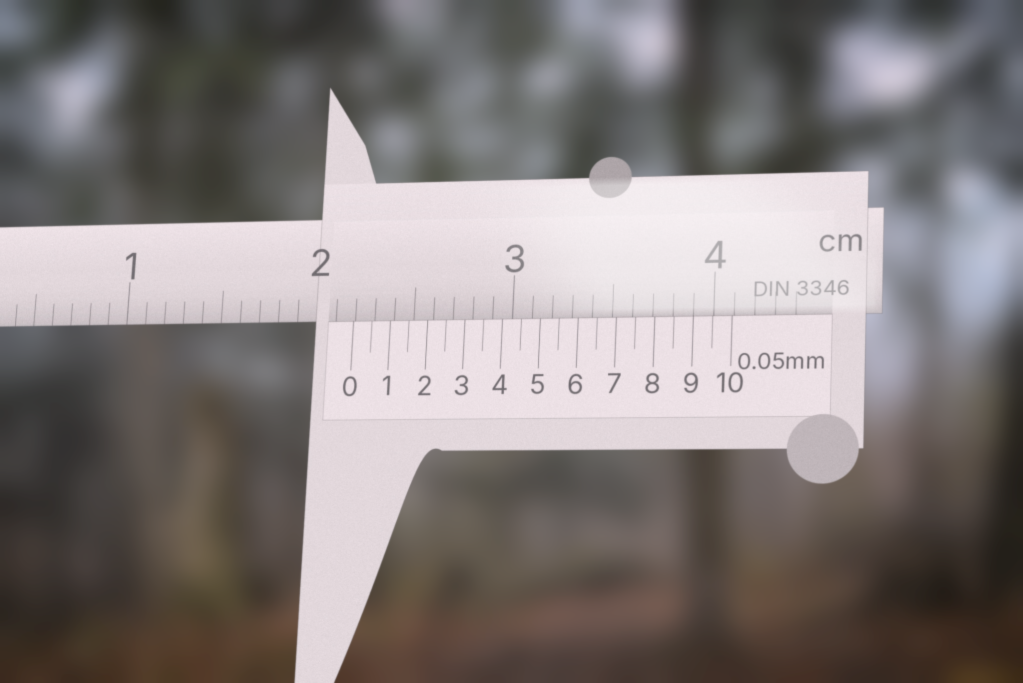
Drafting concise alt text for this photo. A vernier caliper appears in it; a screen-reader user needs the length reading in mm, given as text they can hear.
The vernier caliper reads 21.9 mm
